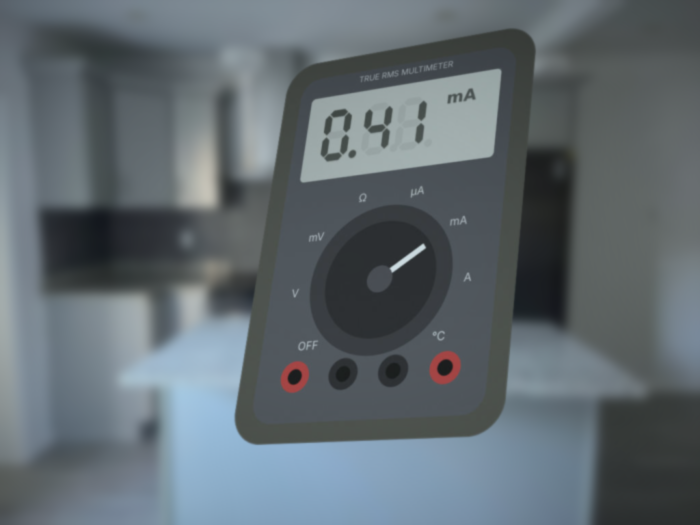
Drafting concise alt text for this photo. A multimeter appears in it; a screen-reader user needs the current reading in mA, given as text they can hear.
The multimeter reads 0.41 mA
